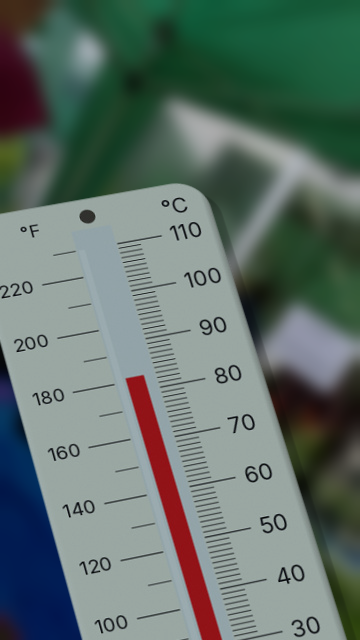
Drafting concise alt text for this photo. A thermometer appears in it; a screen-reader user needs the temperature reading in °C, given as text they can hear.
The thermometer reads 83 °C
